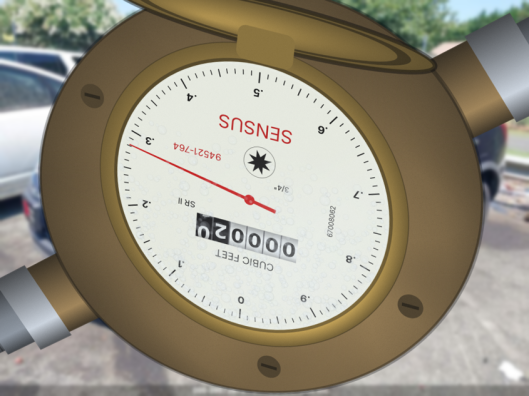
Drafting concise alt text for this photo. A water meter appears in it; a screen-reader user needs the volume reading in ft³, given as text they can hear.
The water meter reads 20.28 ft³
